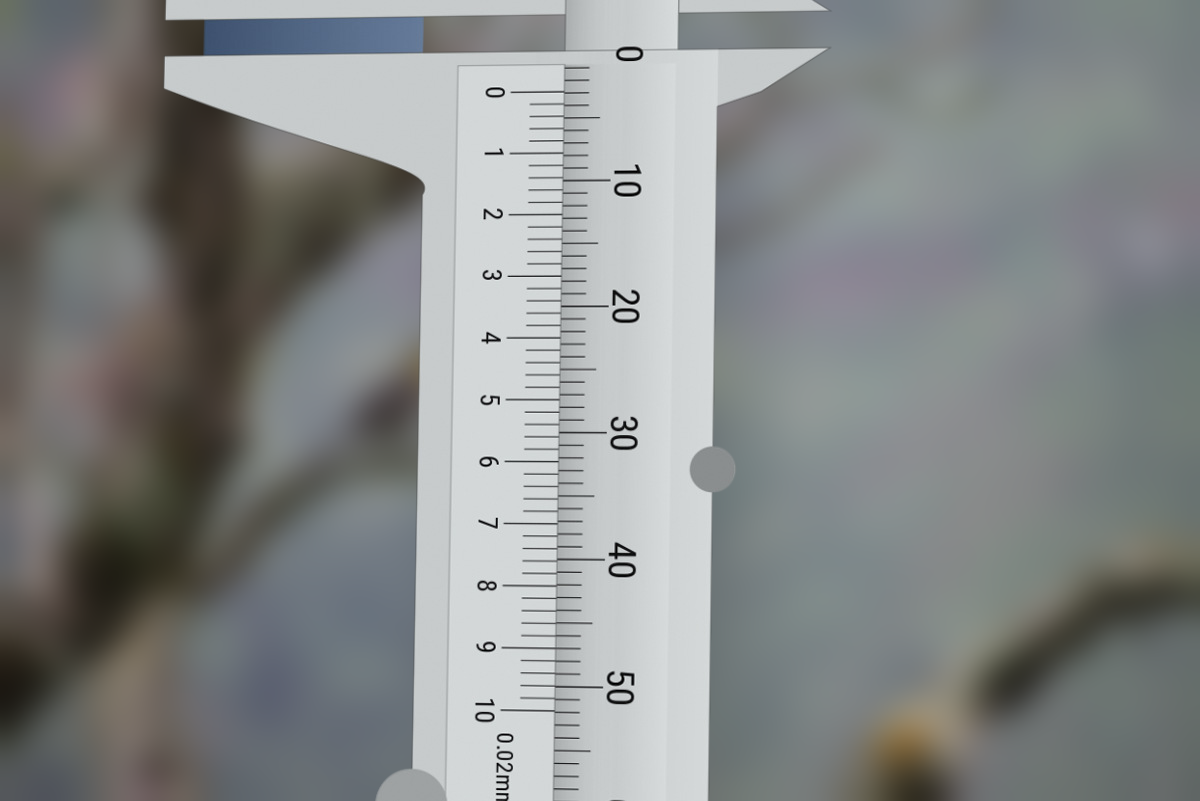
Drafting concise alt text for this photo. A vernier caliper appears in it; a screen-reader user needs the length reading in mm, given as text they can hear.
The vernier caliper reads 2.9 mm
